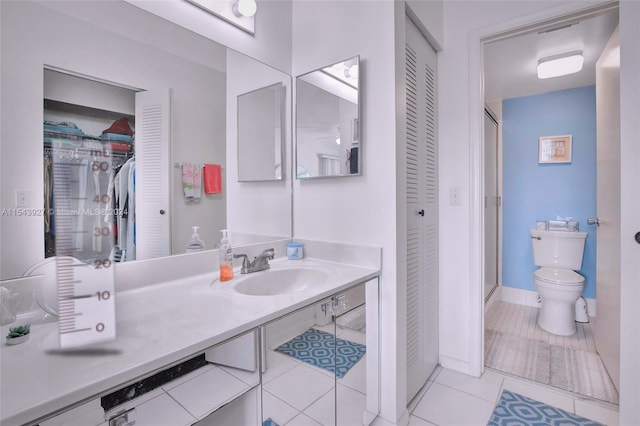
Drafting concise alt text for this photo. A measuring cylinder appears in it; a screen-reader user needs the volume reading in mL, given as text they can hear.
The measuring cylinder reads 10 mL
